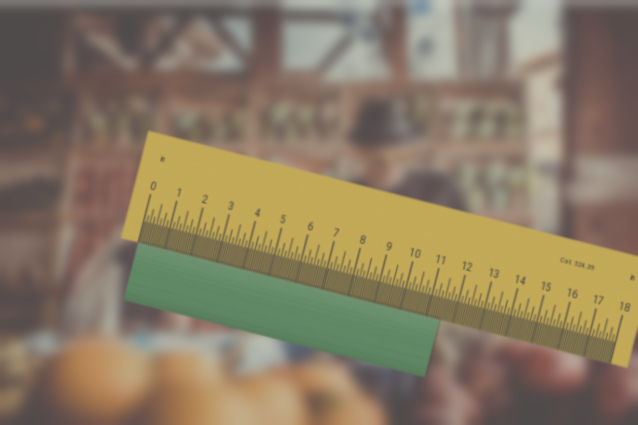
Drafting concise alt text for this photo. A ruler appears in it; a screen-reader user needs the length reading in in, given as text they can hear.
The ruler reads 11.5 in
